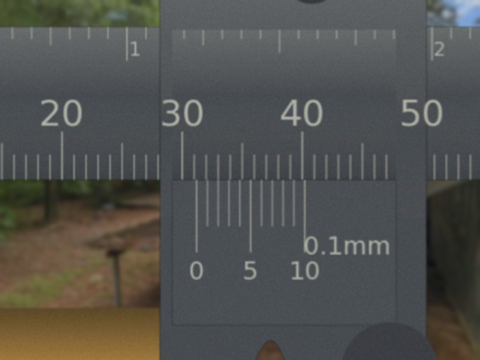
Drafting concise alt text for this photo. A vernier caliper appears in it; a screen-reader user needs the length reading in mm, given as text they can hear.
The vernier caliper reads 31.2 mm
